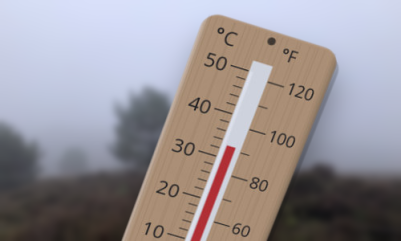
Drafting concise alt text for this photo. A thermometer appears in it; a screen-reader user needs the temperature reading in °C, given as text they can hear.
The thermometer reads 33 °C
